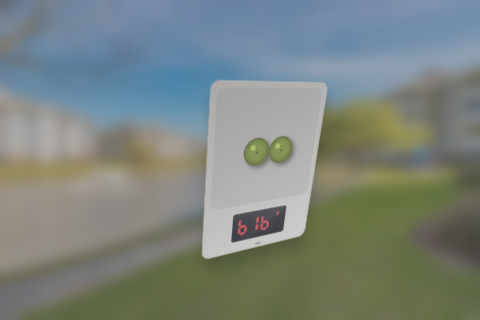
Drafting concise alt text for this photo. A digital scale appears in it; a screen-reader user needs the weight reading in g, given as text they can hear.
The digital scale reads 616 g
